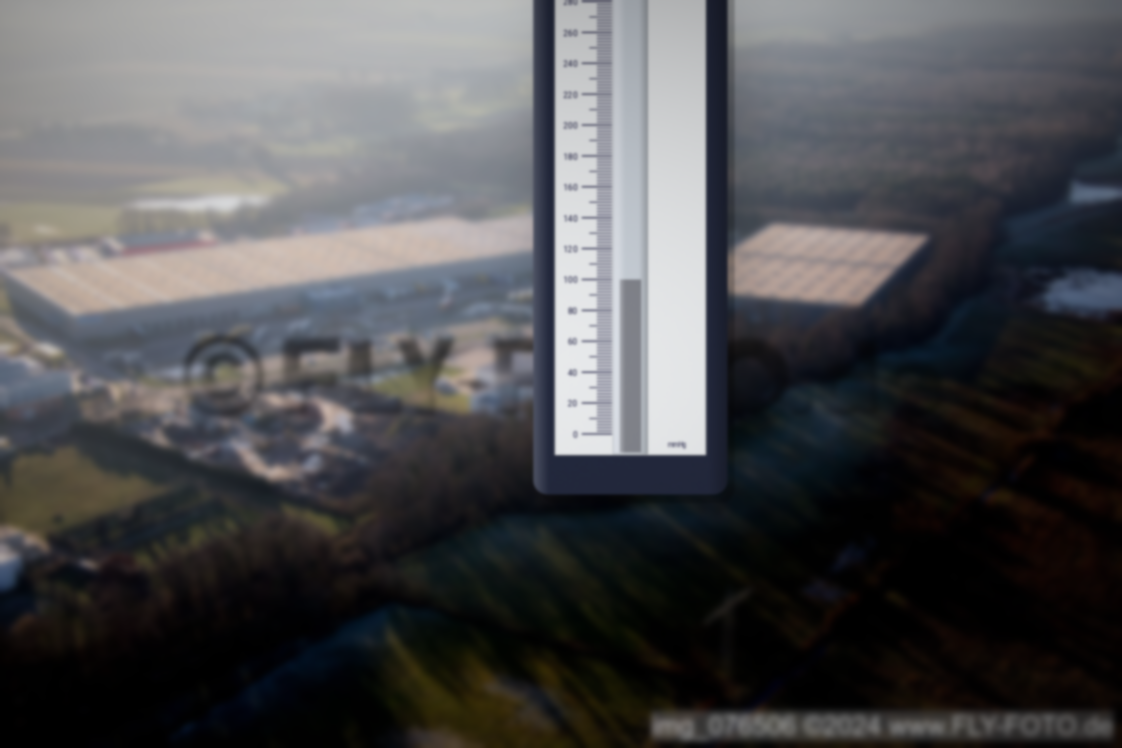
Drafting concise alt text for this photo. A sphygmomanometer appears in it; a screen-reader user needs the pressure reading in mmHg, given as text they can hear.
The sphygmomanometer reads 100 mmHg
